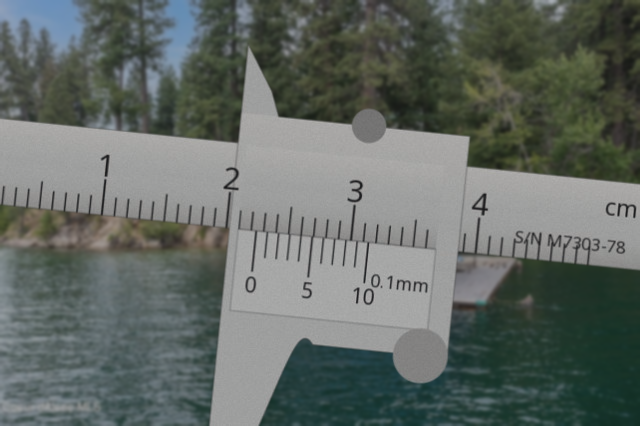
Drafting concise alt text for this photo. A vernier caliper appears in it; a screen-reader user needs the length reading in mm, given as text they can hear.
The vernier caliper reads 22.4 mm
